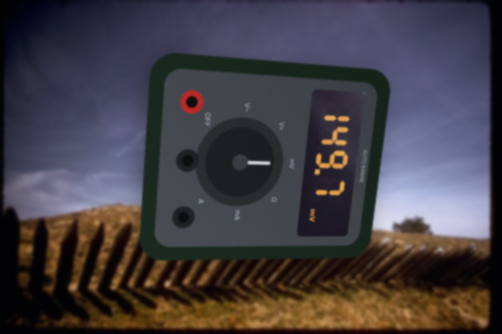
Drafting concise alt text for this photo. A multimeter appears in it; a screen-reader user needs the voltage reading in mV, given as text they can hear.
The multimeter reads 149.7 mV
